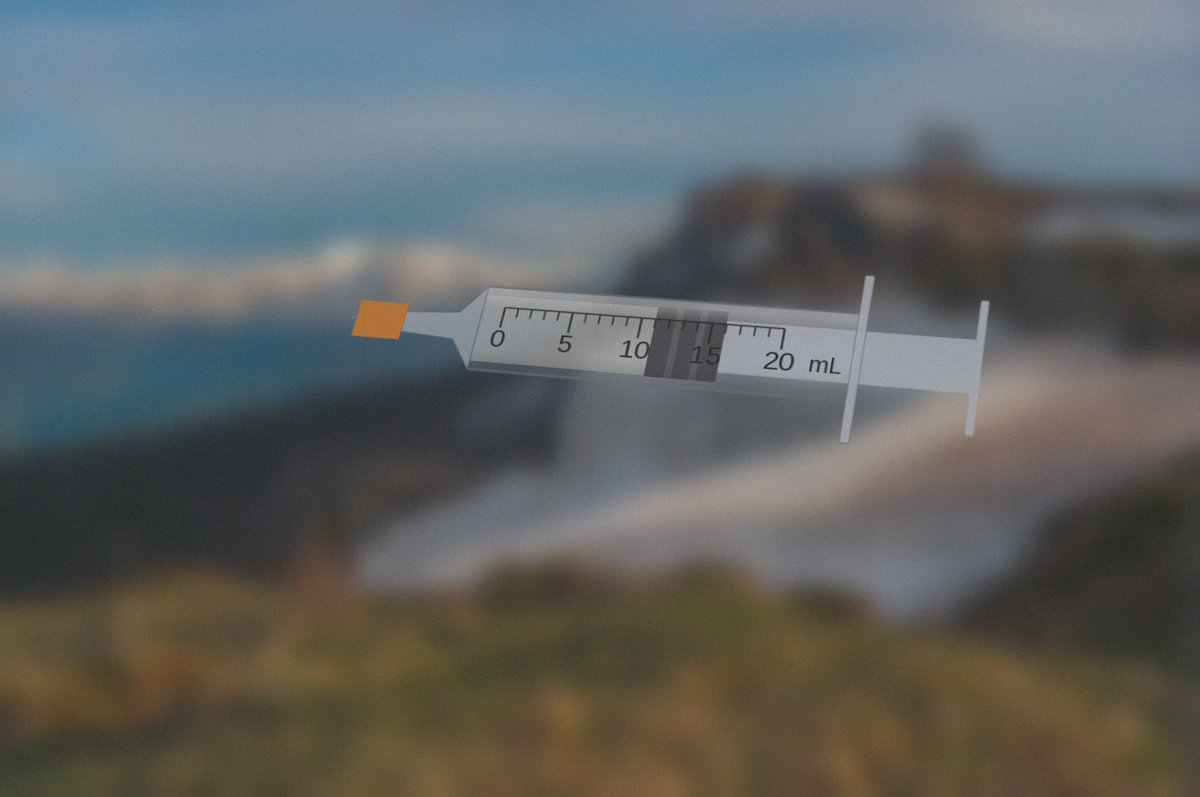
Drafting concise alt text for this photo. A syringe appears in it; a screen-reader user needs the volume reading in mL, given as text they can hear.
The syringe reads 11 mL
